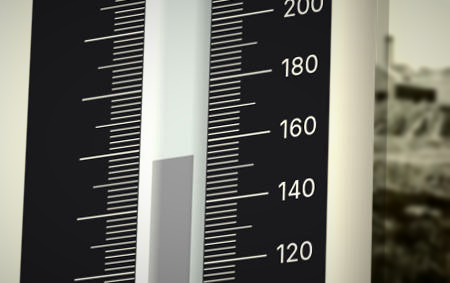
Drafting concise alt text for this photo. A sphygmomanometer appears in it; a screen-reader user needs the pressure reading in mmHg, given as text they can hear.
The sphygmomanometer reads 156 mmHg
